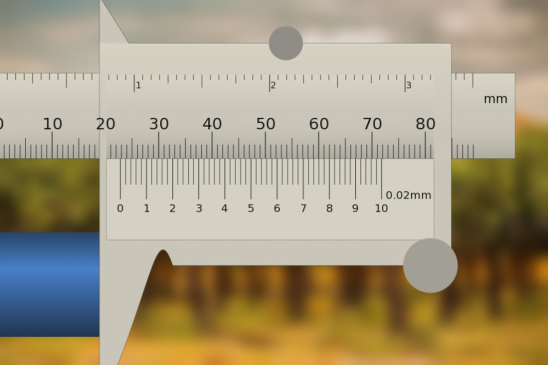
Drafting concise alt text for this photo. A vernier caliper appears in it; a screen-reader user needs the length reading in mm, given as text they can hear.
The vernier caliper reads 22.8 mm
